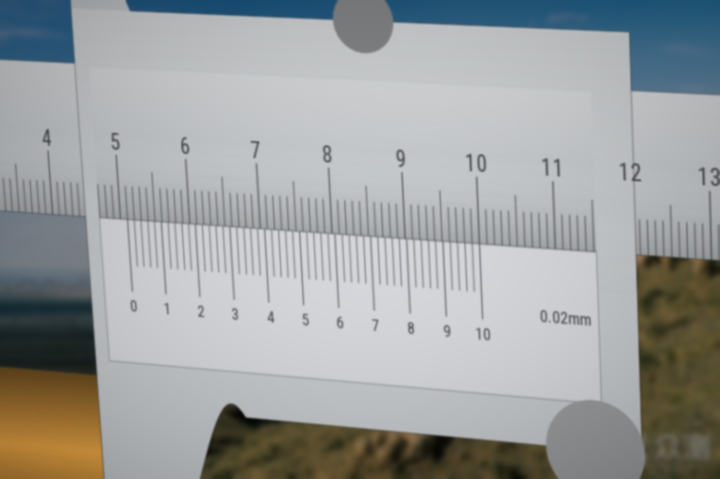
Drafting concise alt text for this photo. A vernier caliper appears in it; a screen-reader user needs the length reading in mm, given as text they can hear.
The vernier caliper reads 51.0 mm
